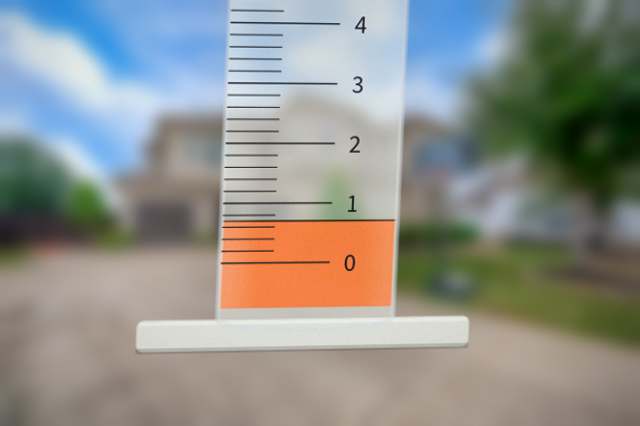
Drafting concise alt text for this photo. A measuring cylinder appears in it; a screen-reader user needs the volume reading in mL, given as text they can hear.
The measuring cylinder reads 0.7 mL
